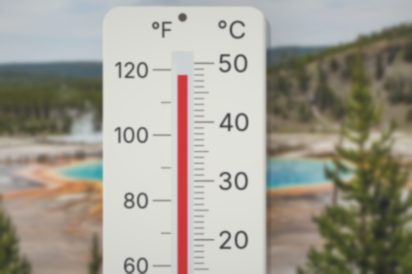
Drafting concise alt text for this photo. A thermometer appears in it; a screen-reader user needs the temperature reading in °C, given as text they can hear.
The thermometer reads 48 °C
